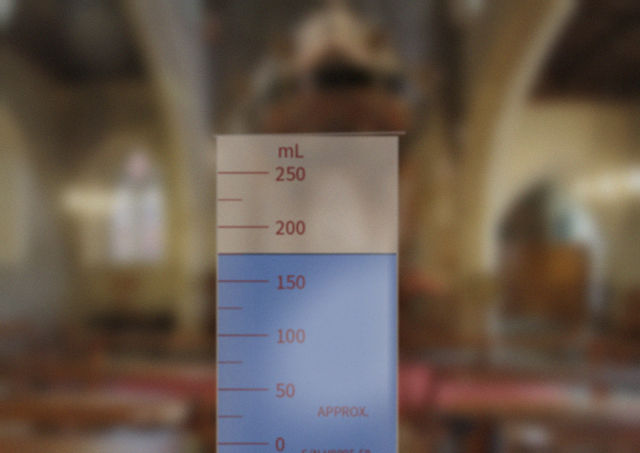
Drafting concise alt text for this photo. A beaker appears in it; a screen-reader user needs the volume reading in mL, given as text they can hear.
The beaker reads 175 mL
